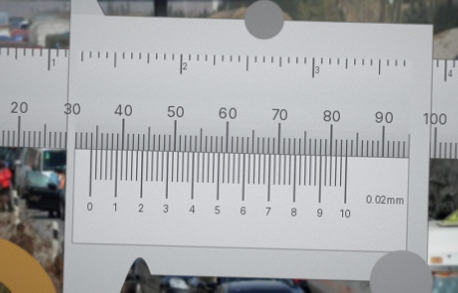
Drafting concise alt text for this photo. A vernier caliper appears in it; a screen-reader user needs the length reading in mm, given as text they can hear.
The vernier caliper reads 34.0 mm
